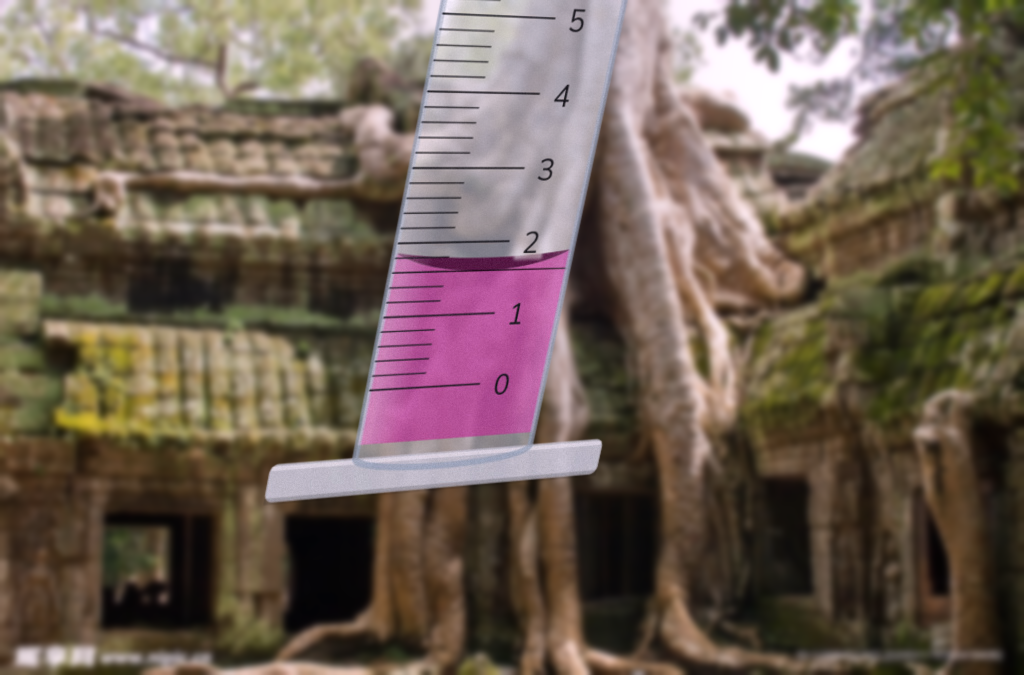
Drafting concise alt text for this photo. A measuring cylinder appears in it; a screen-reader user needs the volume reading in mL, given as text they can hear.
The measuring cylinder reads 1.6 mL
